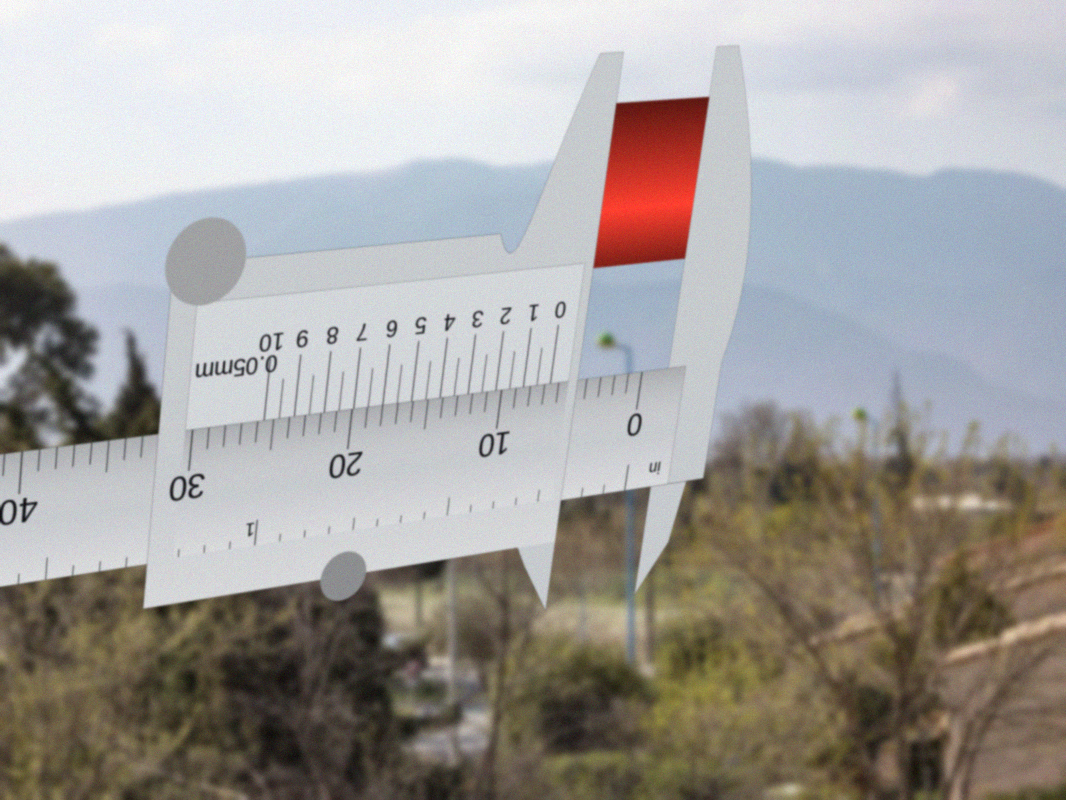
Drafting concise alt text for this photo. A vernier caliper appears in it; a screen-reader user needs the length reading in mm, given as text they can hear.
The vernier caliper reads 6.6 mm
